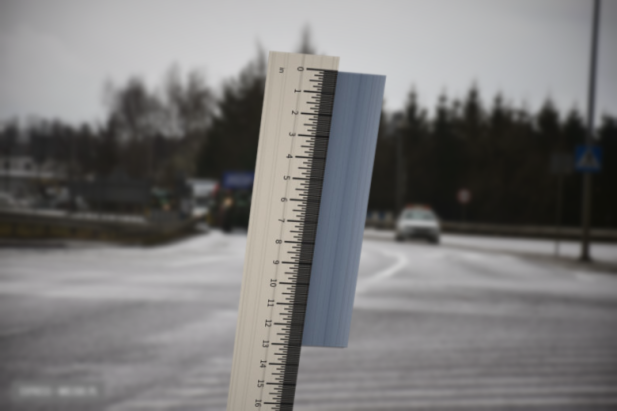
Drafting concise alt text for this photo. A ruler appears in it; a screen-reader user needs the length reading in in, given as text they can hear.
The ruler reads 13 in
